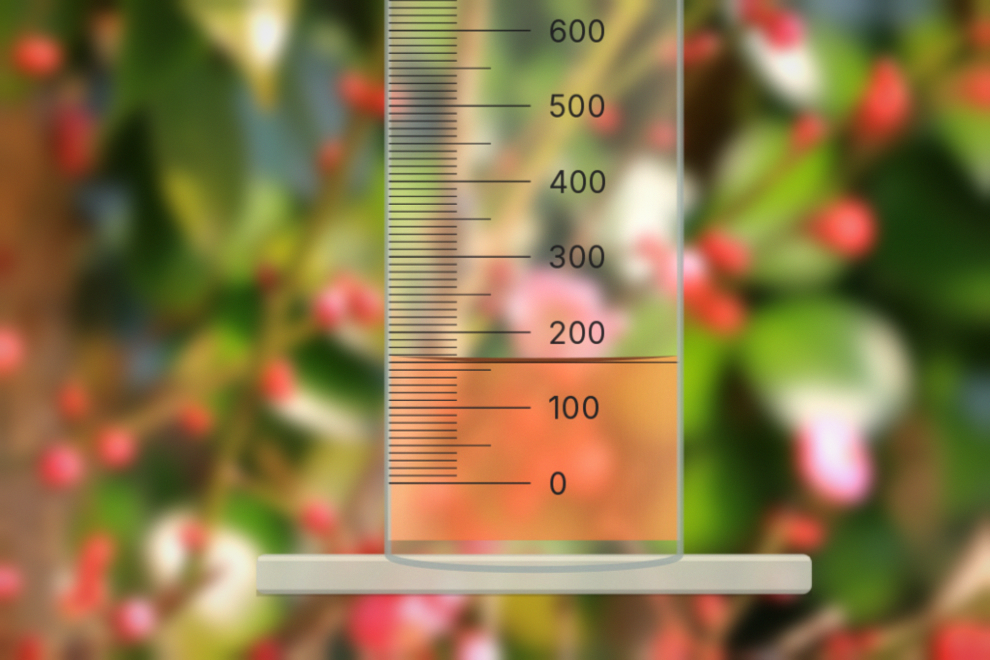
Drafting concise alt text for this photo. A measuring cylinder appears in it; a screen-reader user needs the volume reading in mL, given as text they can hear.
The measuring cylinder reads 160 mL
